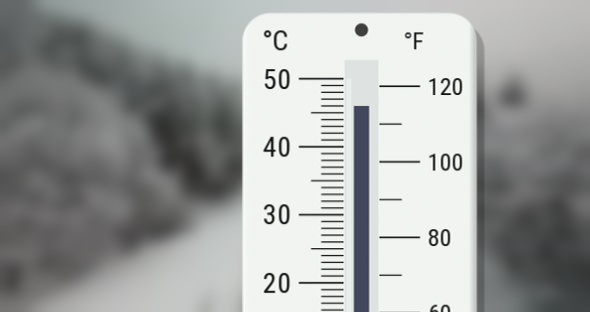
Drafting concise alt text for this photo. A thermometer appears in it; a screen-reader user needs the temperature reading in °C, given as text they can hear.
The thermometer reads 46 °C
